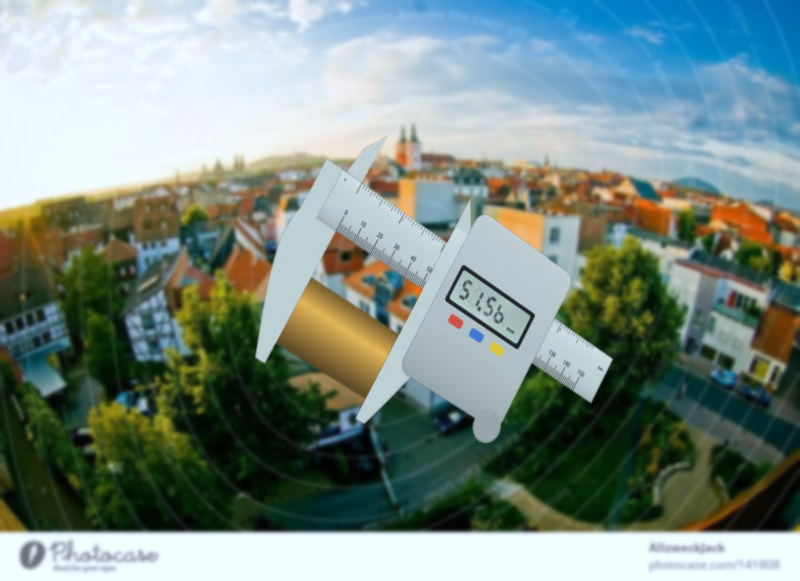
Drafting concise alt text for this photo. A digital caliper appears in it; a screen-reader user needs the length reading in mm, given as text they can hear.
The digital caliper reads 51.56 mm
